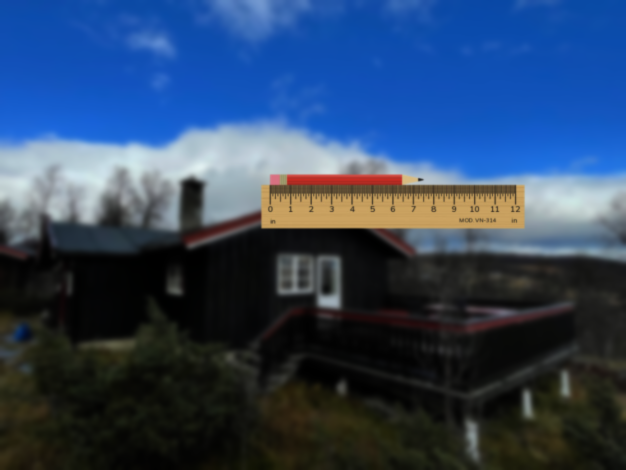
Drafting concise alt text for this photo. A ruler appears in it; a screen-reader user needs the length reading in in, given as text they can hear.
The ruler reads 7.5 in
